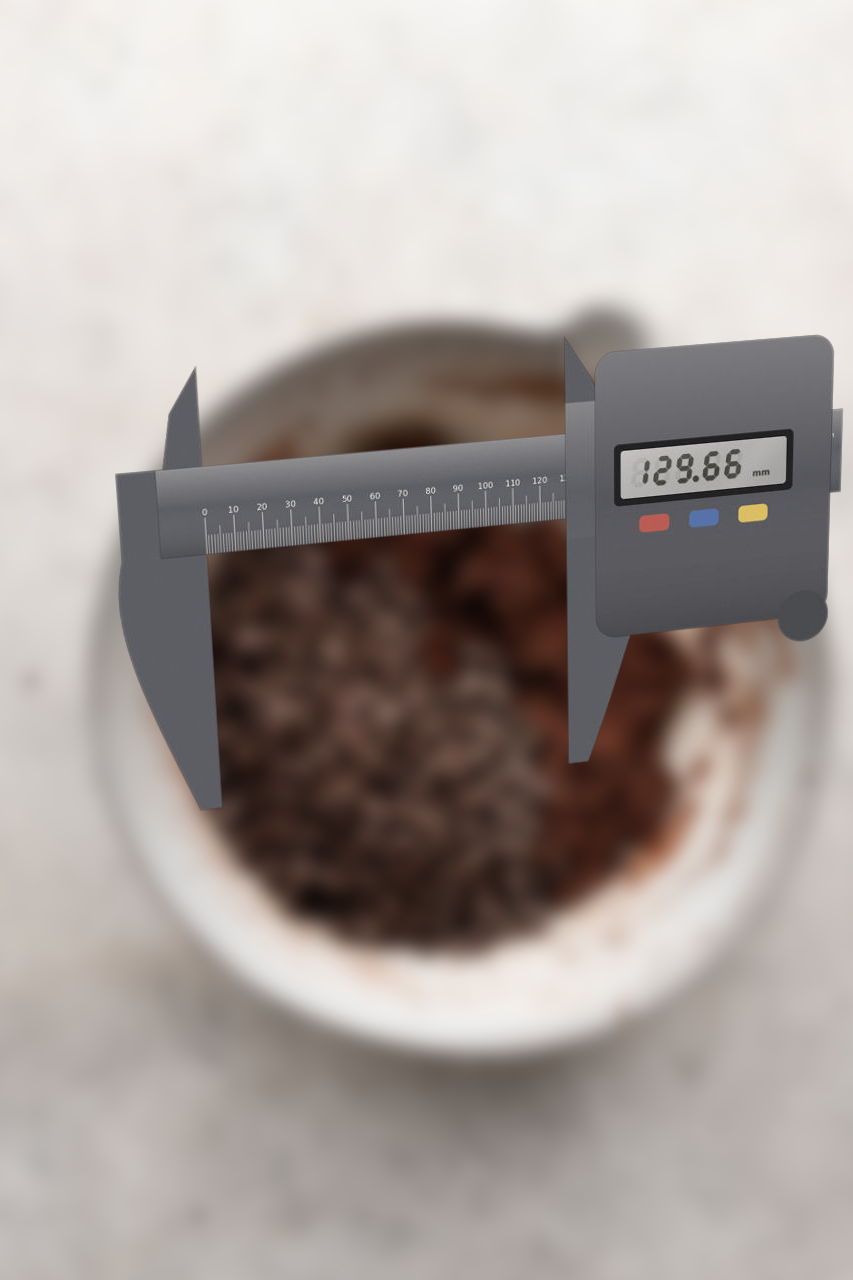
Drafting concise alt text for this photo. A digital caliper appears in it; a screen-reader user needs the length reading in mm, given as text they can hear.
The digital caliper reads 129.66 mm
